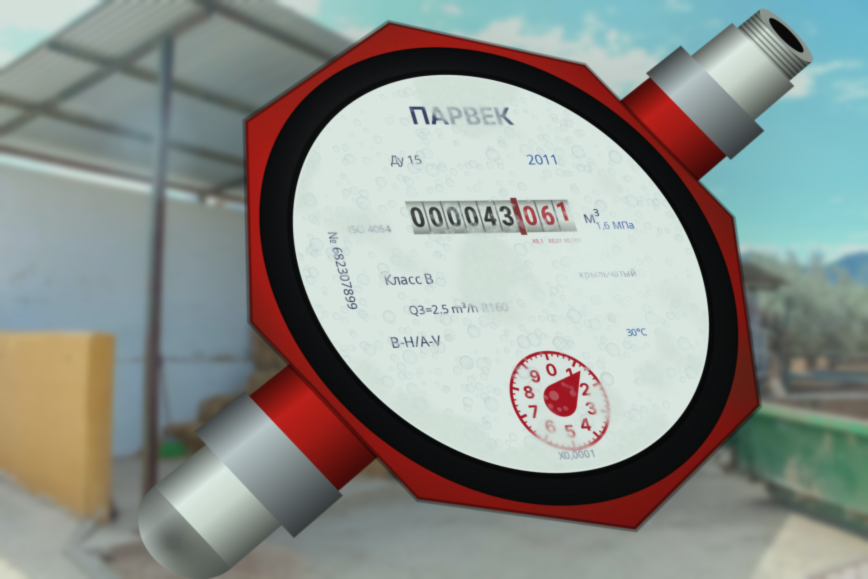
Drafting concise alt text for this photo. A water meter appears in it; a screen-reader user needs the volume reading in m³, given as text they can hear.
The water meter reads 43.0611 m³
